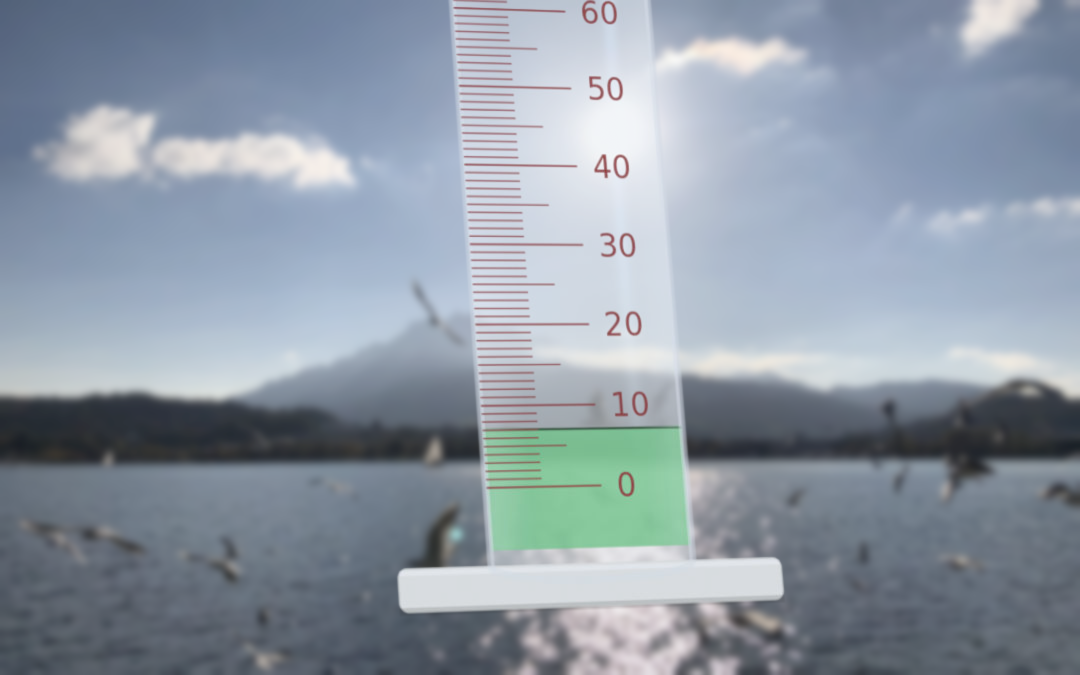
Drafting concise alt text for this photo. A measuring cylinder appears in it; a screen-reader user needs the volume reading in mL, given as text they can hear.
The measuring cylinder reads 7 mL
